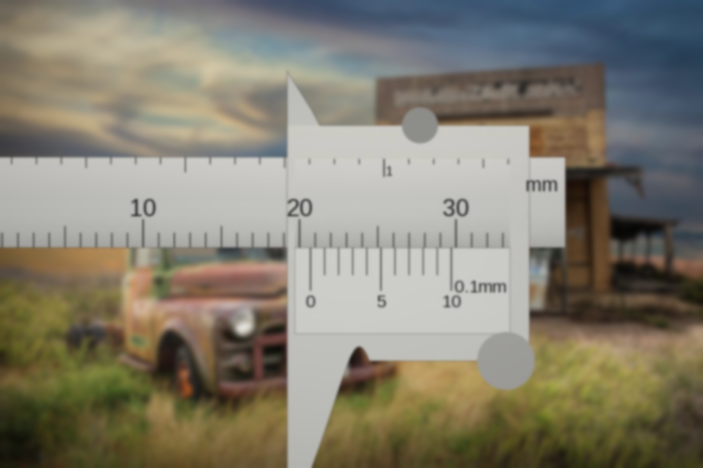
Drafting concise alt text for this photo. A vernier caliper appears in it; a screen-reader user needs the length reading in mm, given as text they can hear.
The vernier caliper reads 20.7 mm
